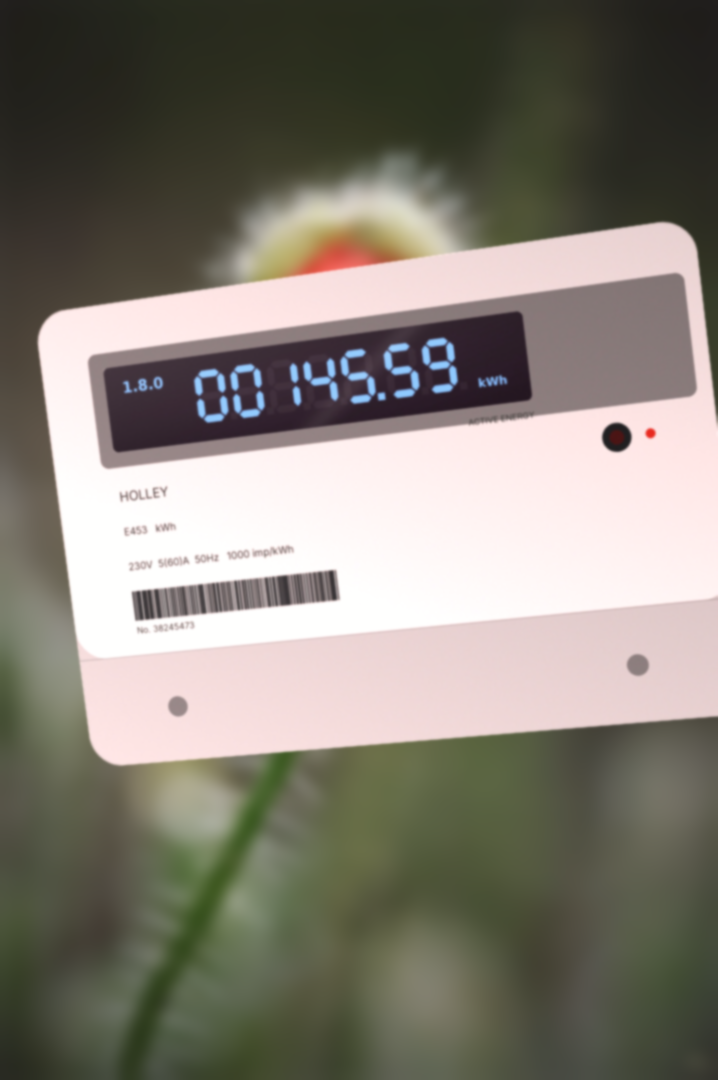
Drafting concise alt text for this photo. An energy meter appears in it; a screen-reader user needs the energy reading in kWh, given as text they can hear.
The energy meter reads 145.59 kWh
